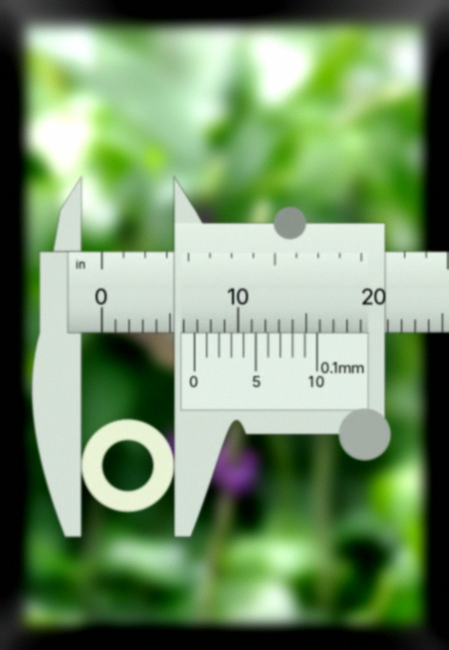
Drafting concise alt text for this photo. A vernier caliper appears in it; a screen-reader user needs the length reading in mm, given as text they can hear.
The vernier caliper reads 6.8 mm
